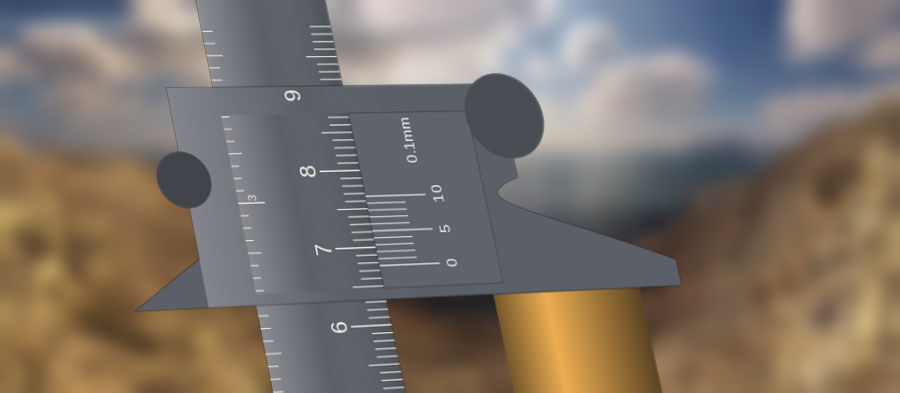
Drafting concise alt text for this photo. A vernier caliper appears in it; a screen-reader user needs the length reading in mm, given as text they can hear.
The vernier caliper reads 67.6 mm
